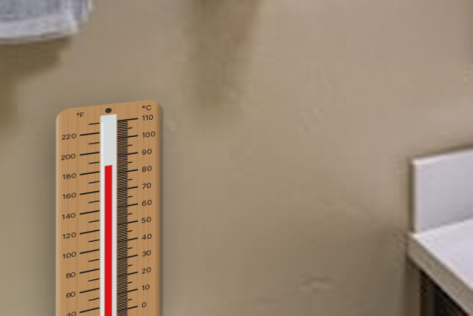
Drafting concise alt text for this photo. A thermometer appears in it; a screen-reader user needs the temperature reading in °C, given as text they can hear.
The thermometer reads 85 °C
